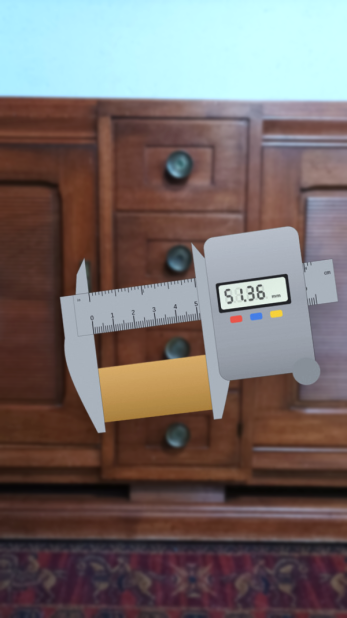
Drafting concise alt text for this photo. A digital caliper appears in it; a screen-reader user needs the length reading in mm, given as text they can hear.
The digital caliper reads 51.36 mm
